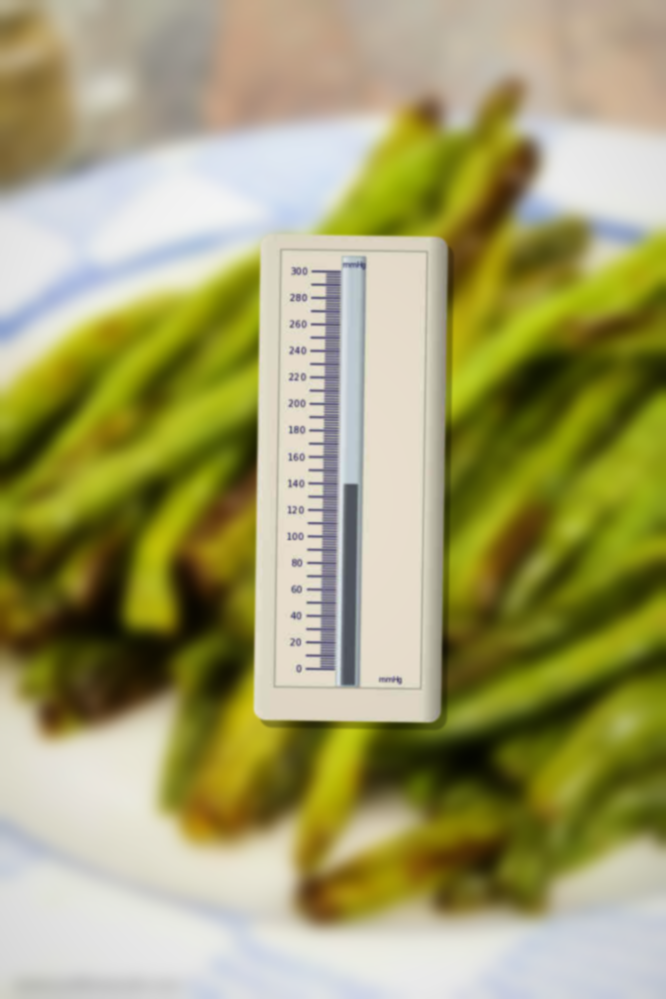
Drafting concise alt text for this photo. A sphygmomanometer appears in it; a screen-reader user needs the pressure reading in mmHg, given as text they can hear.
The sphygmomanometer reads 140 mmHg
